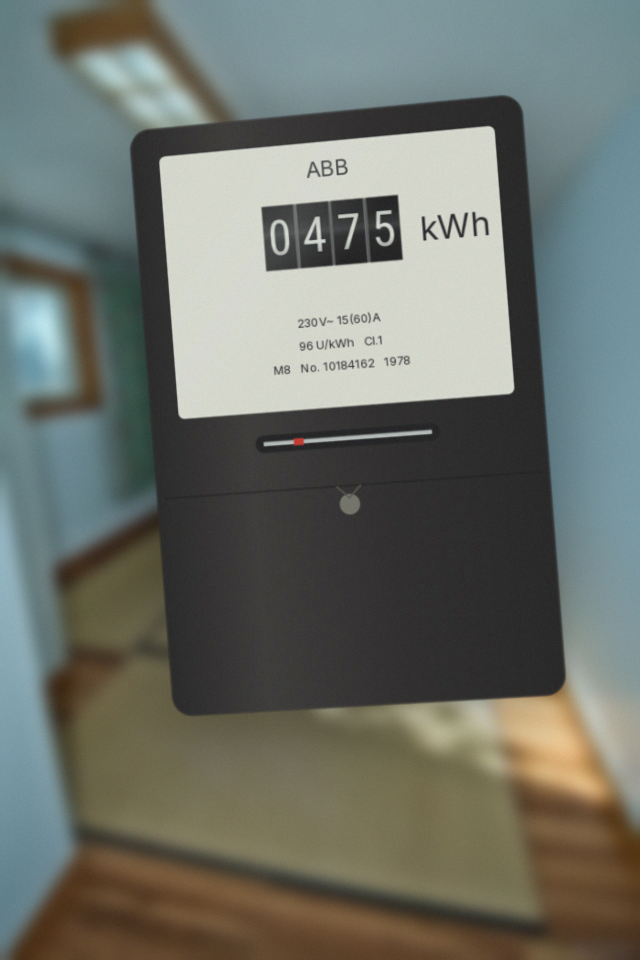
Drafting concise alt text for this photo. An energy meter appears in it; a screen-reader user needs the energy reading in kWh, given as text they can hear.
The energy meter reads 475 kWh
